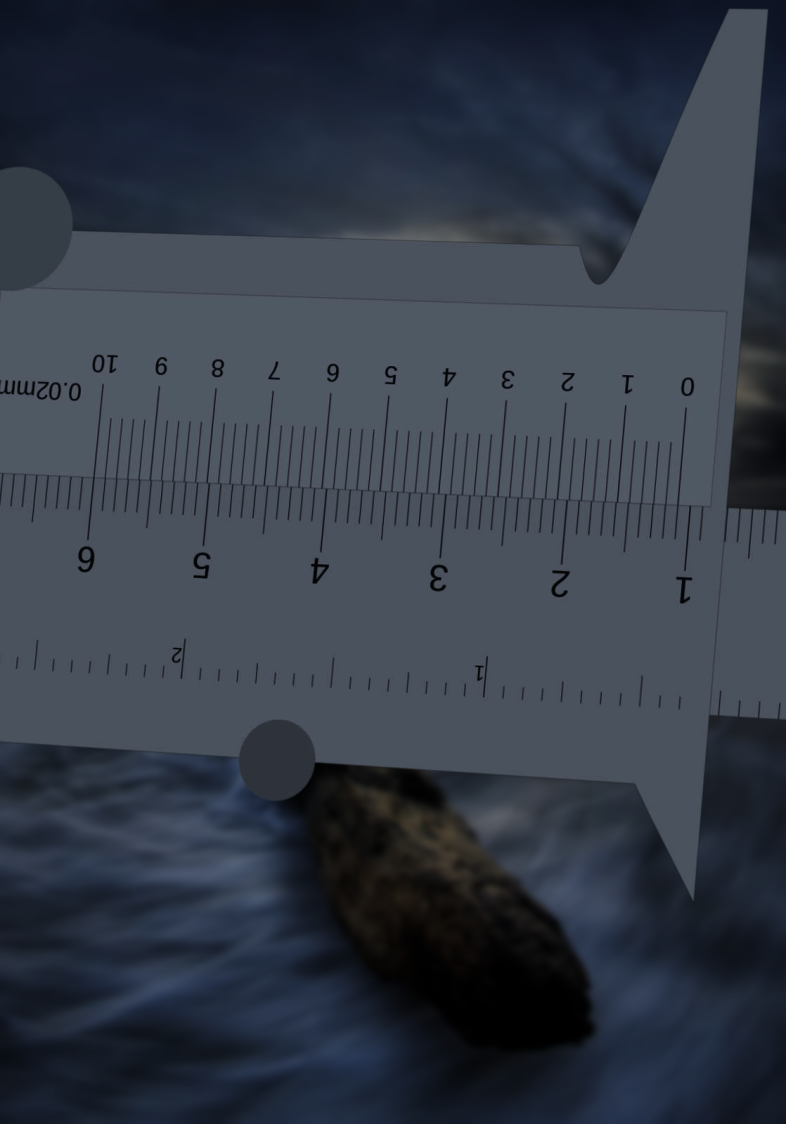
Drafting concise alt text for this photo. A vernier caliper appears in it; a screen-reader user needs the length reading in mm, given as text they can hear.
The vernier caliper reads 11.0 mm
